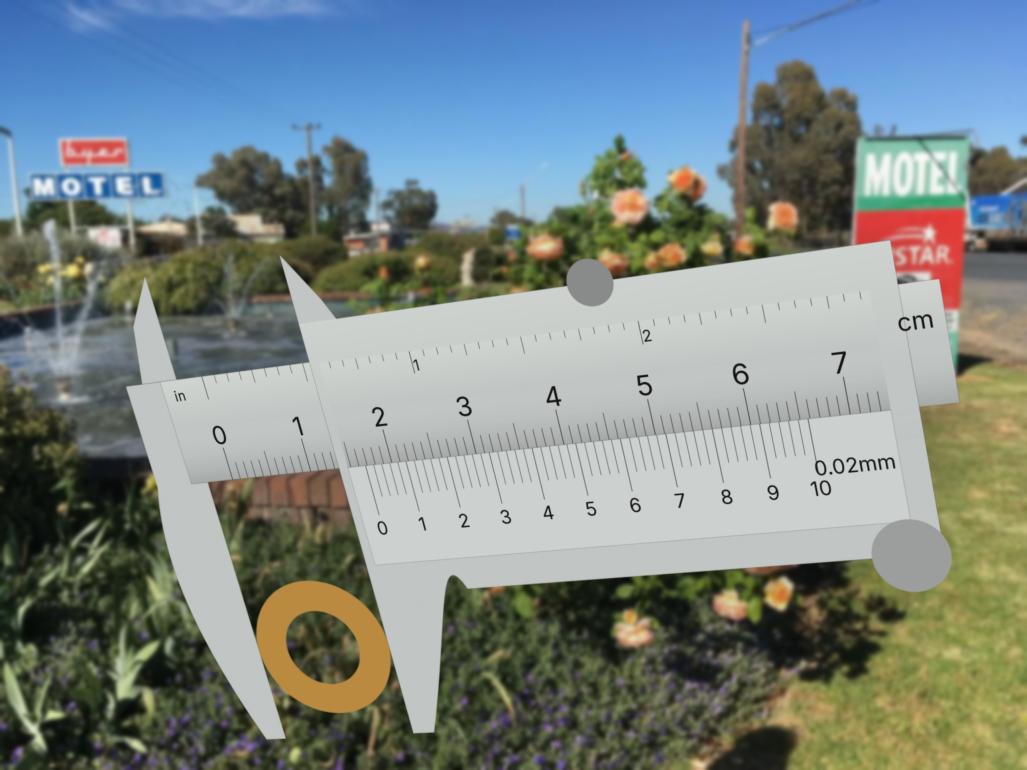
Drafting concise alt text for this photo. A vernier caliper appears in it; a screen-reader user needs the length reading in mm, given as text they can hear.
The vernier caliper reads 16.8 mm
